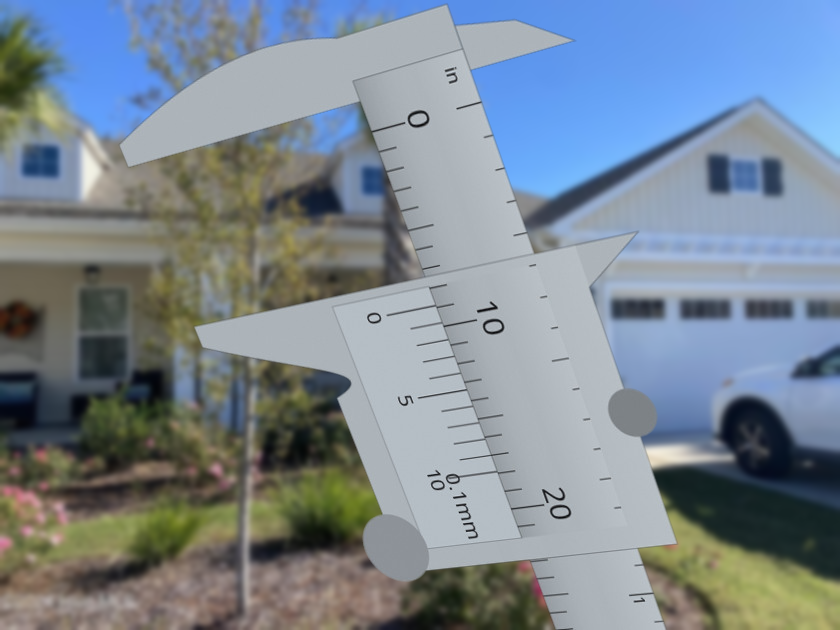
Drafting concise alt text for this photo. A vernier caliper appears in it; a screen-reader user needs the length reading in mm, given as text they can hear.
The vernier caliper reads 8.9 mm
